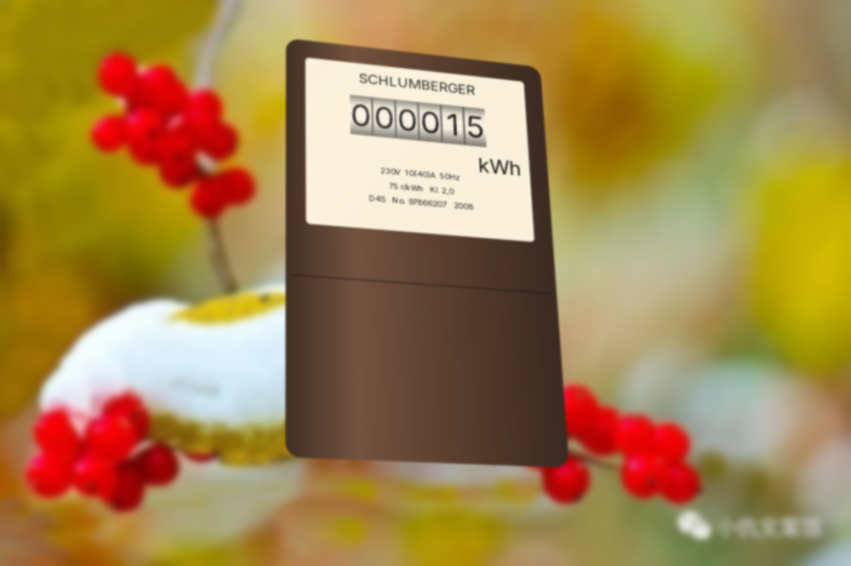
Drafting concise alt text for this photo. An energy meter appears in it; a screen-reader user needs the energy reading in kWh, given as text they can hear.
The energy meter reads 15 kWh
